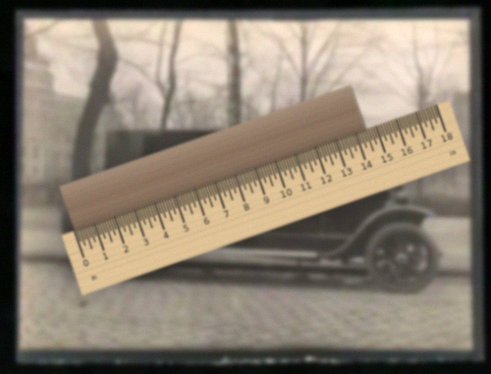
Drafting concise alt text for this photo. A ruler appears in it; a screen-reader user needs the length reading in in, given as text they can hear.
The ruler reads 14.5 in
